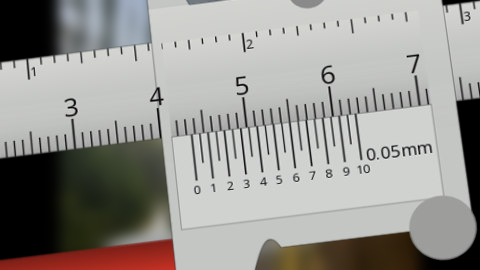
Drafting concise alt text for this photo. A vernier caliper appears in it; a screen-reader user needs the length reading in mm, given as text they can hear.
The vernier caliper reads 43.6 mm
